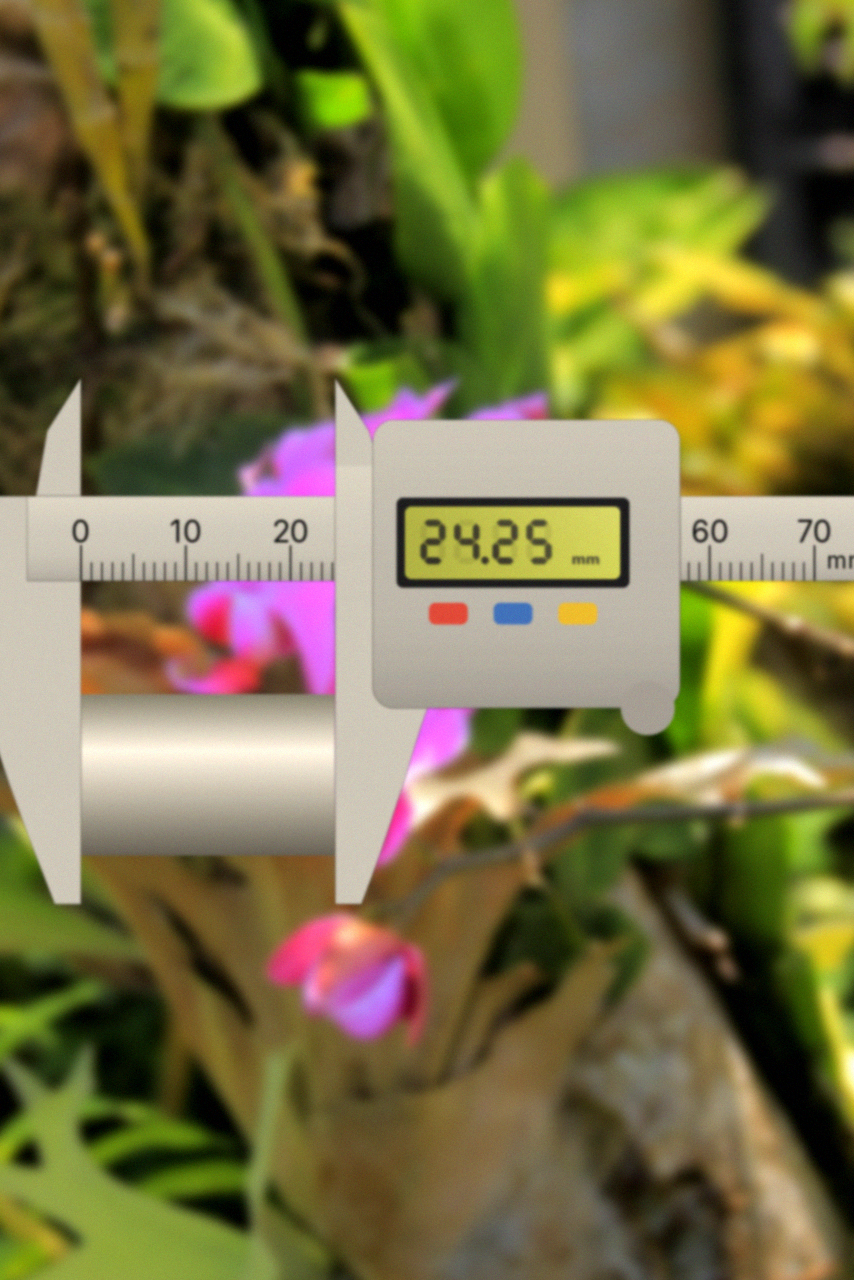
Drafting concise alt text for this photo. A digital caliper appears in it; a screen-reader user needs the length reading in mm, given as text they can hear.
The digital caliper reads 24.25 mm
